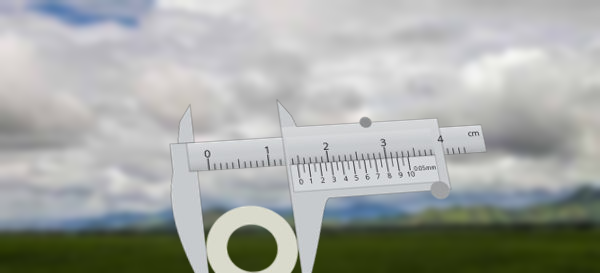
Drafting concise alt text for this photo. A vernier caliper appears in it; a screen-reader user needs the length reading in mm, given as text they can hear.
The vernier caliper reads 14.8 mm
